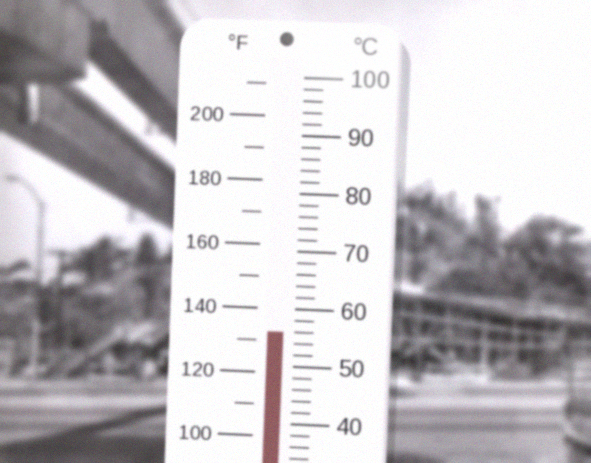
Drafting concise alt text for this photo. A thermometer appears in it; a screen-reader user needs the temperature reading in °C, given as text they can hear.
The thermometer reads 56 °C
